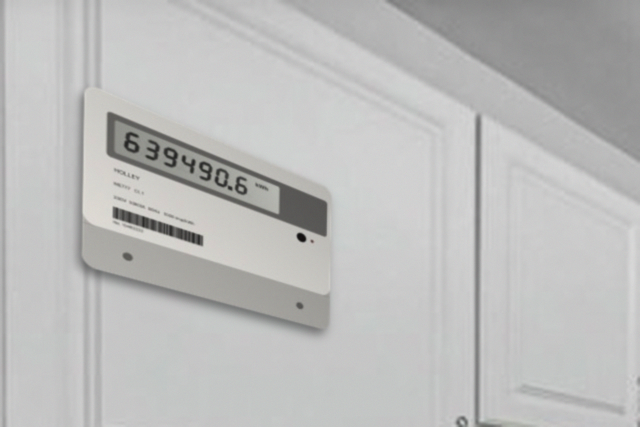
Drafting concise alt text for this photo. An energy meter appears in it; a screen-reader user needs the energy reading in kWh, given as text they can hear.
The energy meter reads 639490.6 kWh
